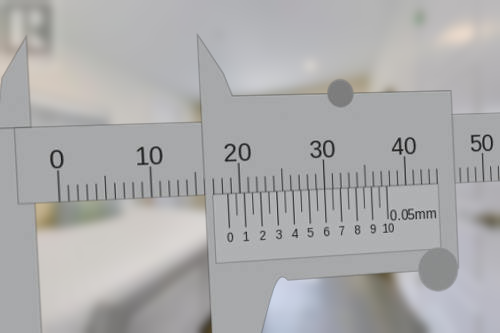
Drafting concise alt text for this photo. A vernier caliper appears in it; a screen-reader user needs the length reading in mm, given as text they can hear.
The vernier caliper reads 18.6 mm
